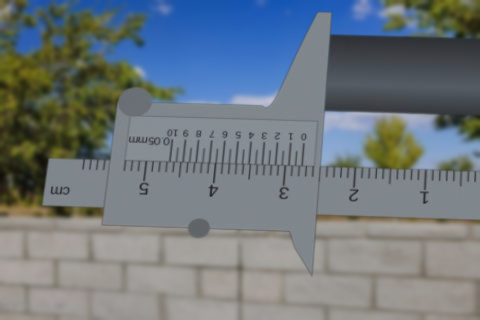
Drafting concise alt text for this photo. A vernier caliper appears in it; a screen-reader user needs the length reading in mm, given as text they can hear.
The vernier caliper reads 27.6 mm
